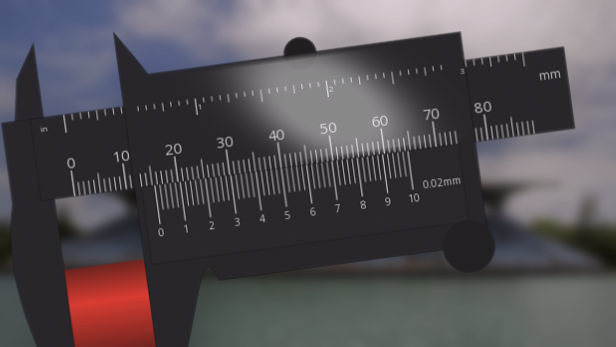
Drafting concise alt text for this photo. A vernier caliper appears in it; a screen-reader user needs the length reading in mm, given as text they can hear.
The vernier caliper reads 15.5 mm
